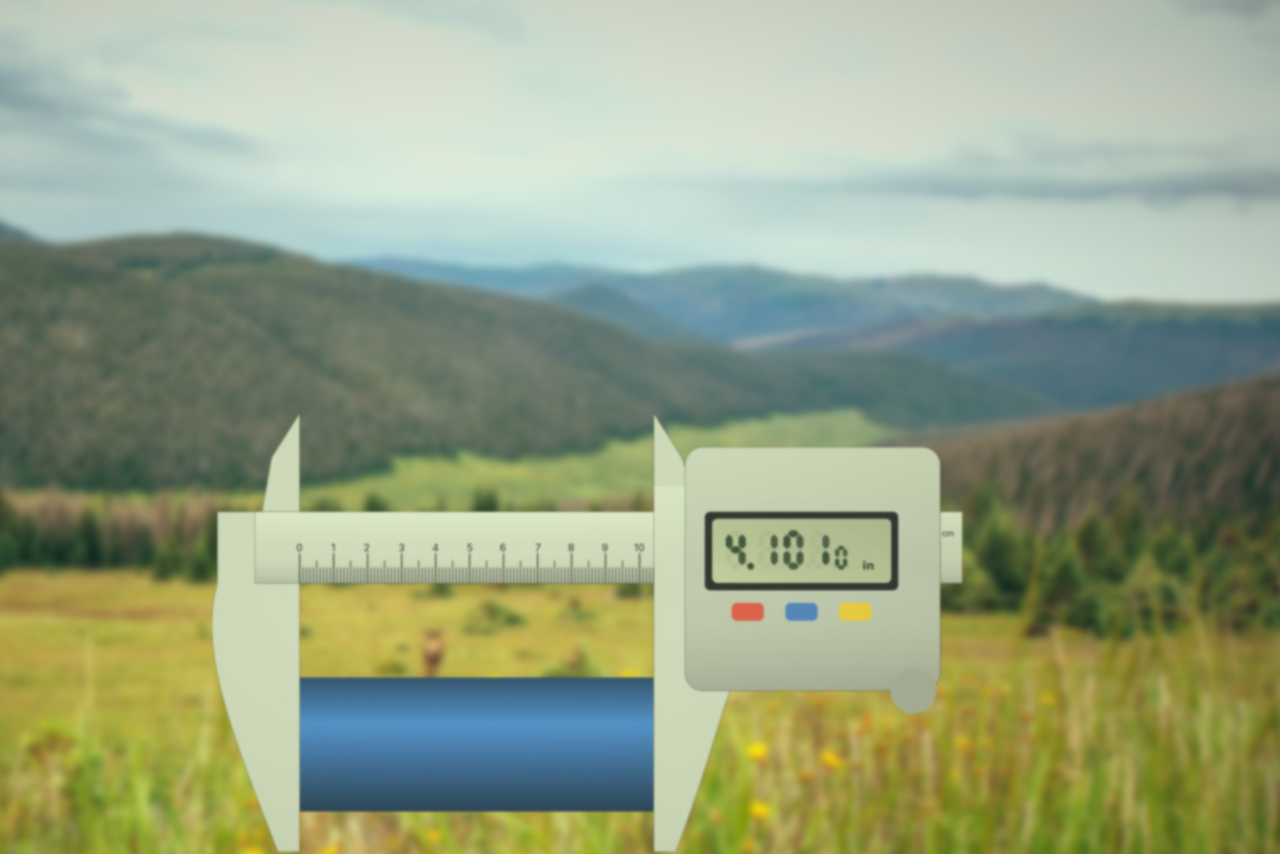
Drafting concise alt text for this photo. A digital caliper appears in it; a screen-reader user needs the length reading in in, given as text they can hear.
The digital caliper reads 4.1010 in
